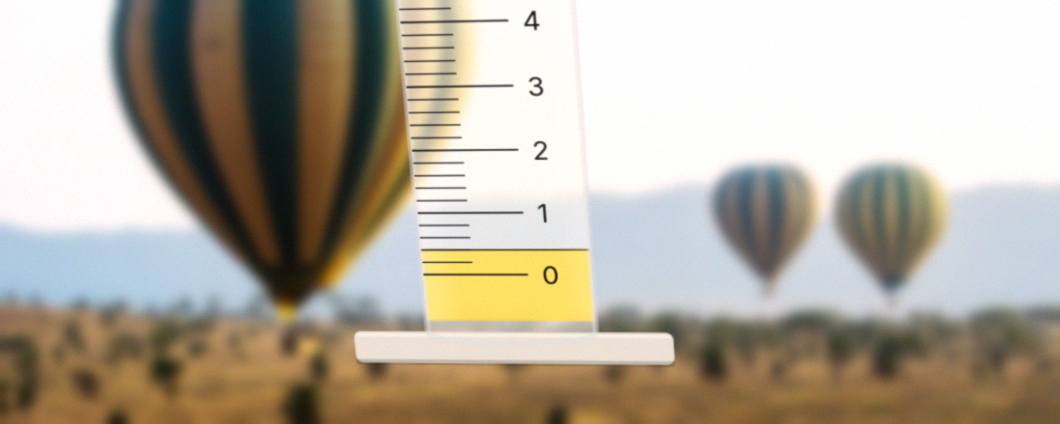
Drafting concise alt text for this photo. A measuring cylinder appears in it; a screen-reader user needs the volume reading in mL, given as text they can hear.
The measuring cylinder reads 0.4 mL
